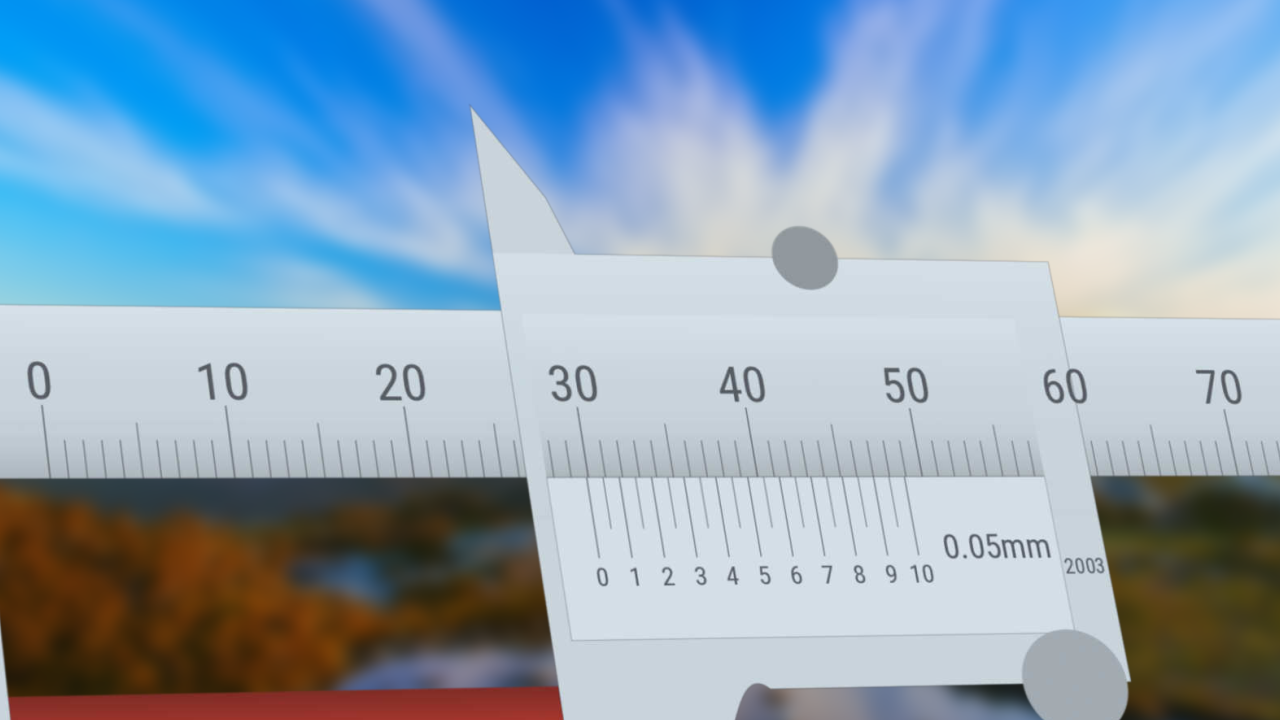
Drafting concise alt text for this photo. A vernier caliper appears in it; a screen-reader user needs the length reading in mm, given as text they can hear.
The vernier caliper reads 29.9 mm
